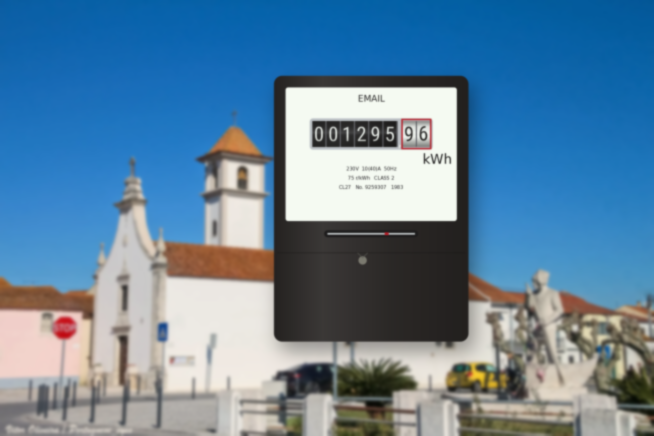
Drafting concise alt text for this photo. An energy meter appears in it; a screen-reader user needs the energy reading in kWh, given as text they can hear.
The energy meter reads 1295.96 kWh
